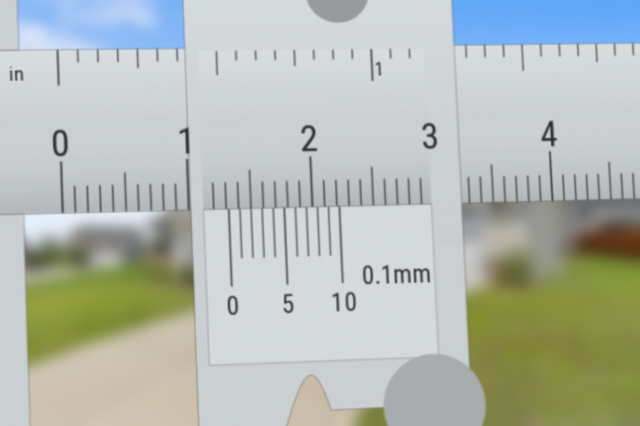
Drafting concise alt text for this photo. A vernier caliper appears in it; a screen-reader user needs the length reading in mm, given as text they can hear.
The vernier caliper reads 13.2 mm
